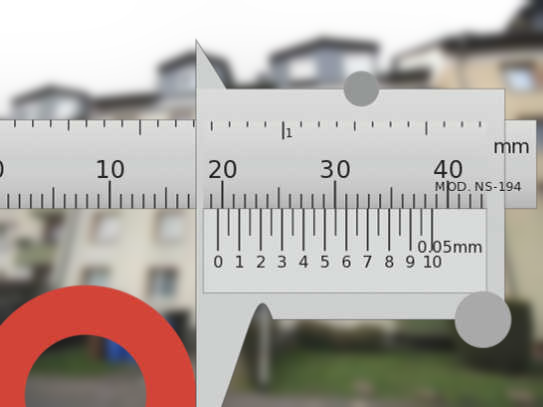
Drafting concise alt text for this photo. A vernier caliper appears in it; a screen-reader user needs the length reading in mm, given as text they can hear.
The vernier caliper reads 19.6 mm
